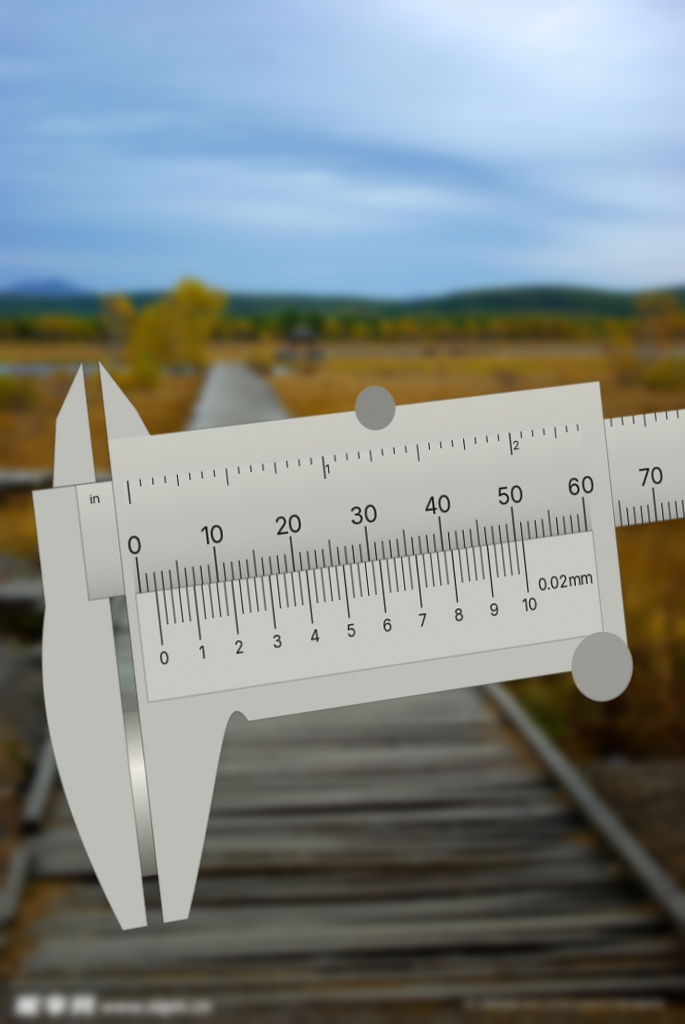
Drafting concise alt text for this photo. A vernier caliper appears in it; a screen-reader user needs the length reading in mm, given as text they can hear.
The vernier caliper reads 2.0 mm
